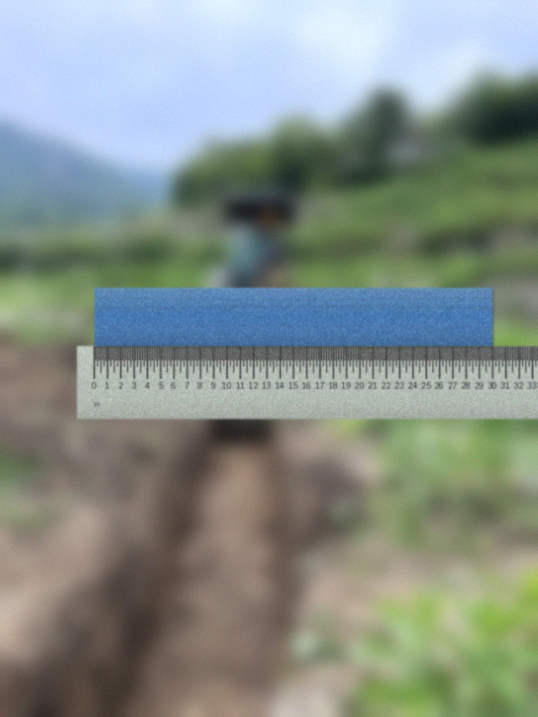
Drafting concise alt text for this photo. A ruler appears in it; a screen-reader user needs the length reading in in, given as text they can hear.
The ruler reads 30 in
